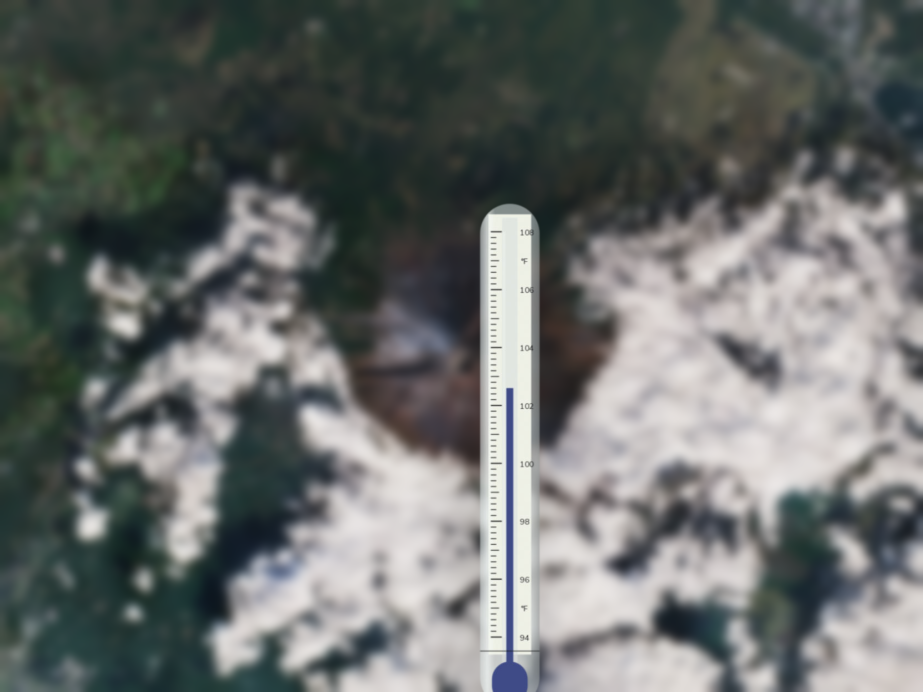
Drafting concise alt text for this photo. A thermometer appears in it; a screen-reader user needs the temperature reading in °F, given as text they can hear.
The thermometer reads 102.6 °F
